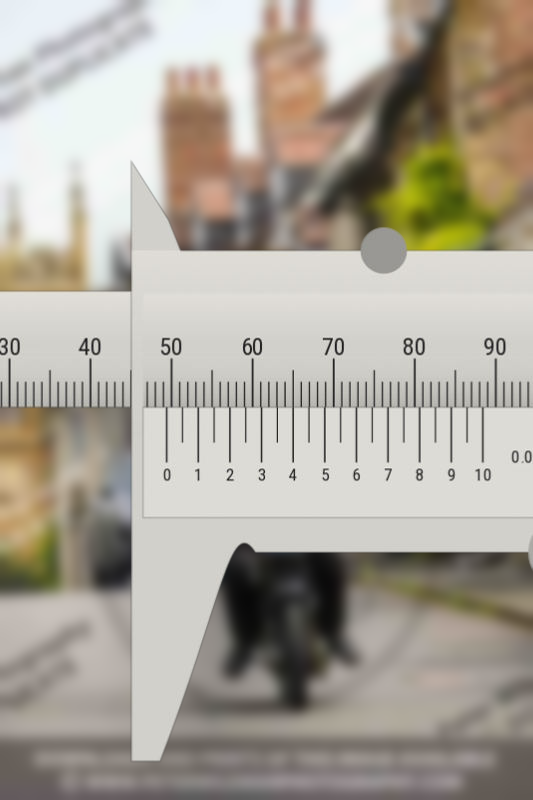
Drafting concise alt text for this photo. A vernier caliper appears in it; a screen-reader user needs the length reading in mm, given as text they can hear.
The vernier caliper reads 49.4 mm
